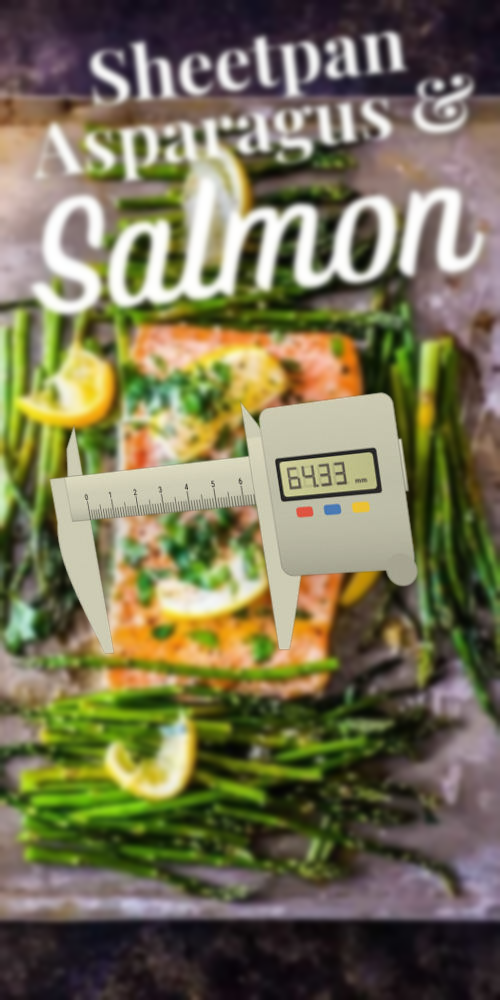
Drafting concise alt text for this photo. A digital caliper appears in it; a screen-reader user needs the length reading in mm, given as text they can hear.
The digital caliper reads 64.33 mm
